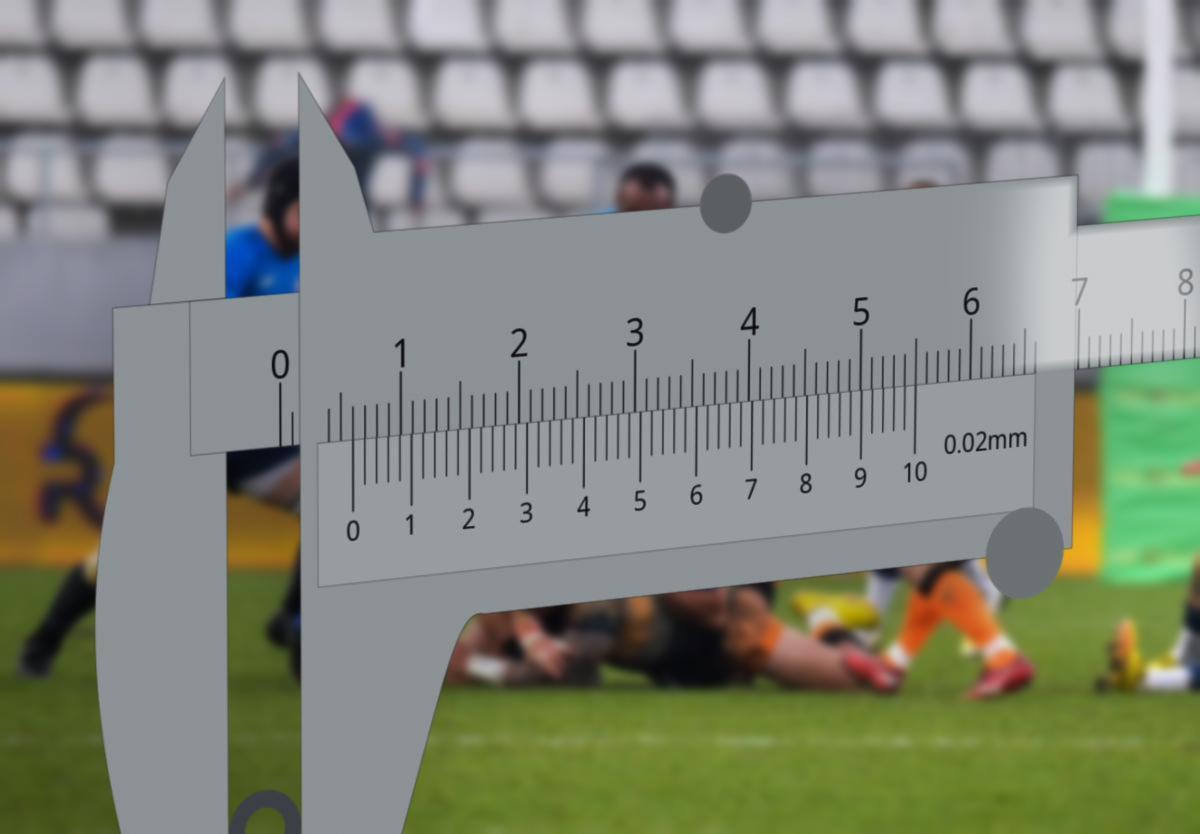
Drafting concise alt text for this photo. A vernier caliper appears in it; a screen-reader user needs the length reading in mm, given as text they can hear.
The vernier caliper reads 6.0 mm
